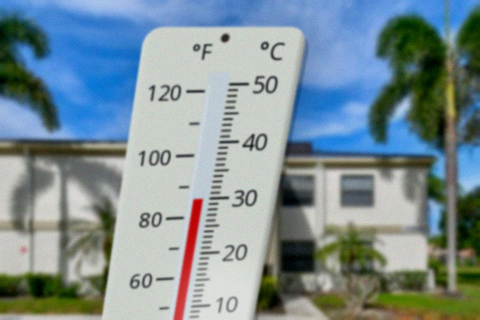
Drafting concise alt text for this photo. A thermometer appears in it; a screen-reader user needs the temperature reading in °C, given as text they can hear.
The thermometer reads 30 °C
